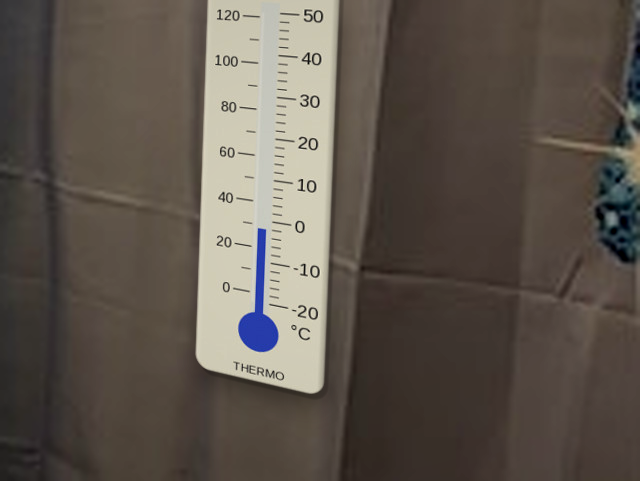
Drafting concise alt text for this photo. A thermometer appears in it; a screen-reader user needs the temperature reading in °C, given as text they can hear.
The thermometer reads -2 °C
